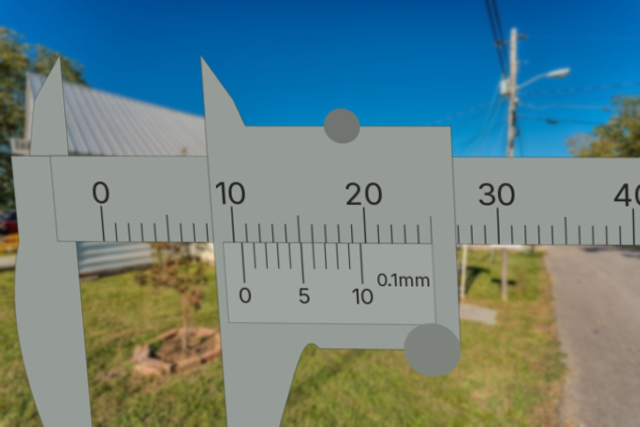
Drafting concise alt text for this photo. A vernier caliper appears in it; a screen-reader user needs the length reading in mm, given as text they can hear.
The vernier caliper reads 10.6 mm
